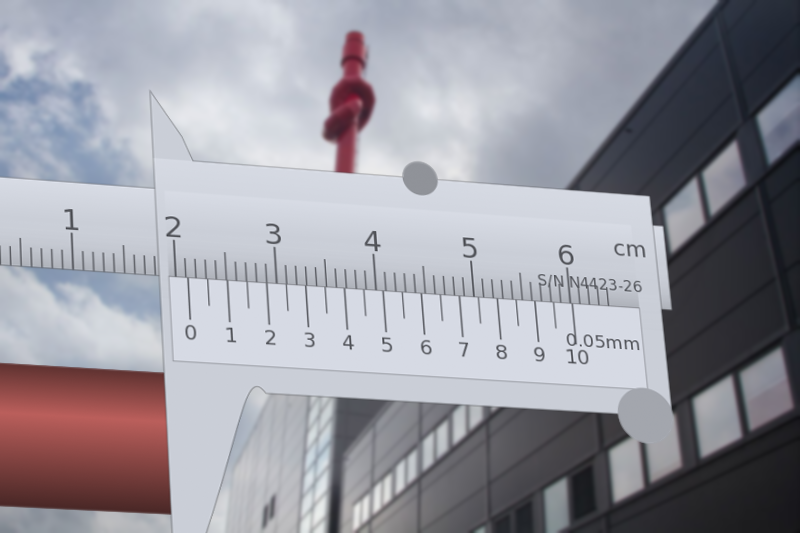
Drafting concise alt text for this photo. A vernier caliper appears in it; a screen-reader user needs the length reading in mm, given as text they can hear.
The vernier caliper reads 21.2 mm
